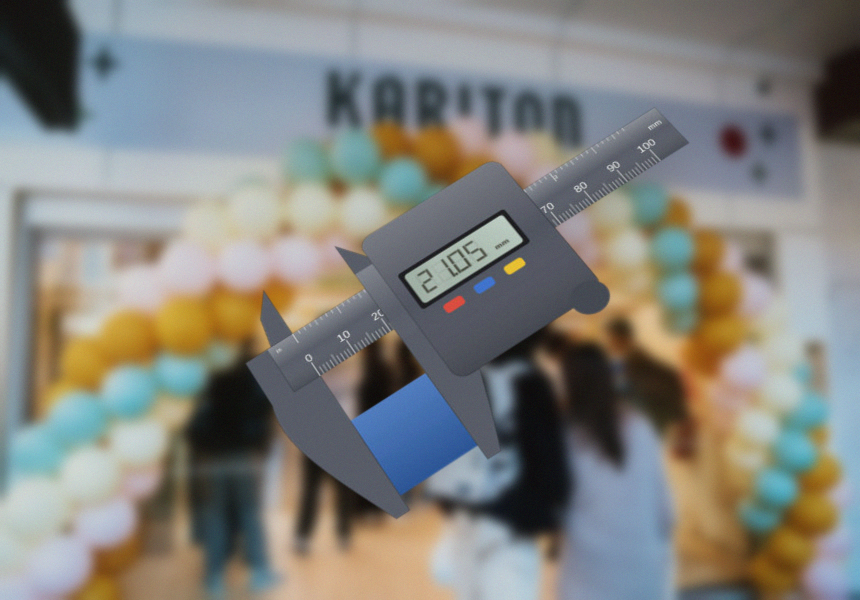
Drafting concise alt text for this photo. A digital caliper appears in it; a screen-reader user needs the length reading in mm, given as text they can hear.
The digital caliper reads 21.05 mm
